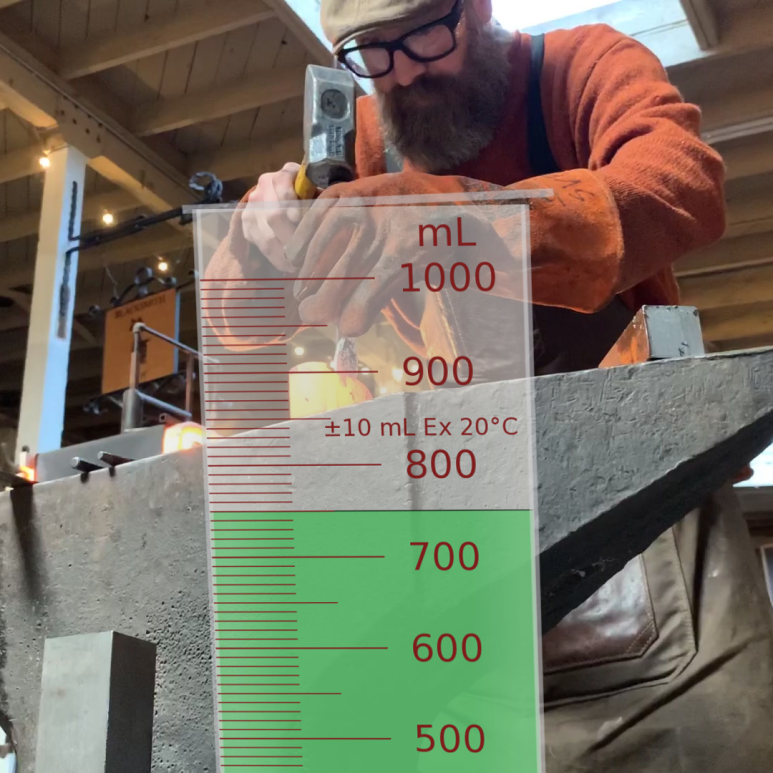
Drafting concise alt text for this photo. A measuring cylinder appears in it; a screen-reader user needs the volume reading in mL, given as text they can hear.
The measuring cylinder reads 750 mL
